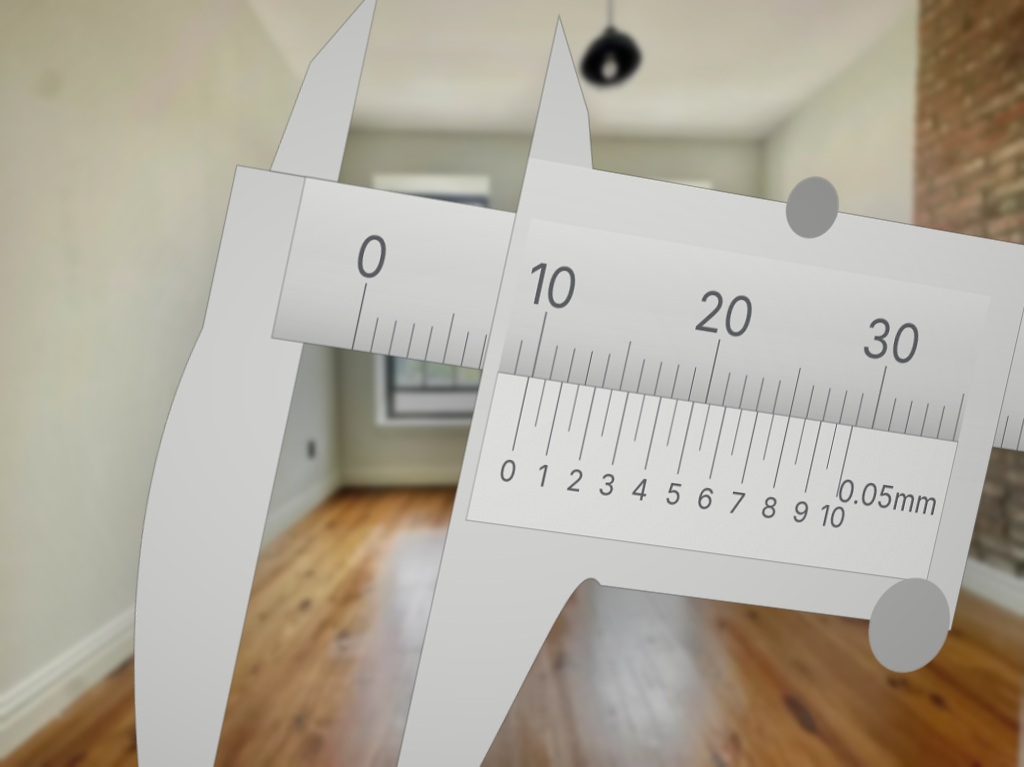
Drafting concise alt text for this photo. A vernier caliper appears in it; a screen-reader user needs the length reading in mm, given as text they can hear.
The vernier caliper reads 9.8 mm
